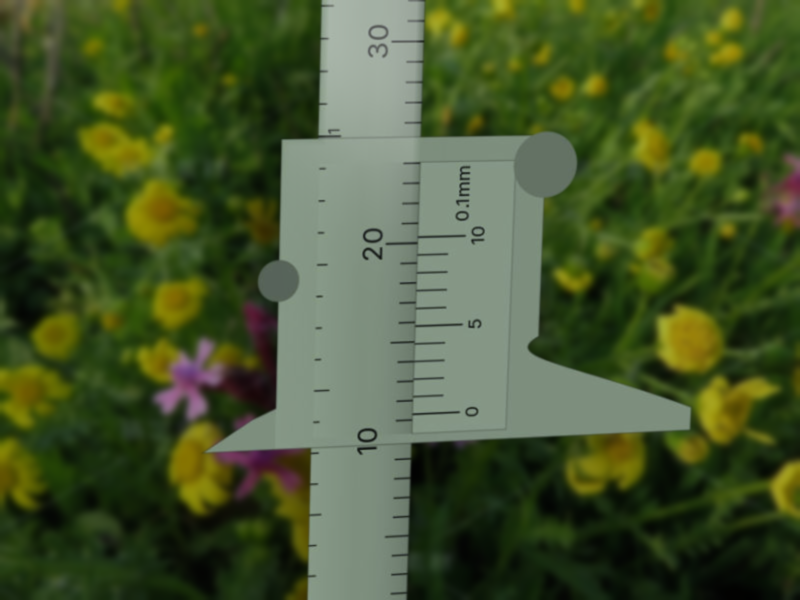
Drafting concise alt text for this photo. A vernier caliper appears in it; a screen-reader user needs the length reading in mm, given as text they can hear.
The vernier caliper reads 11.3 mm
